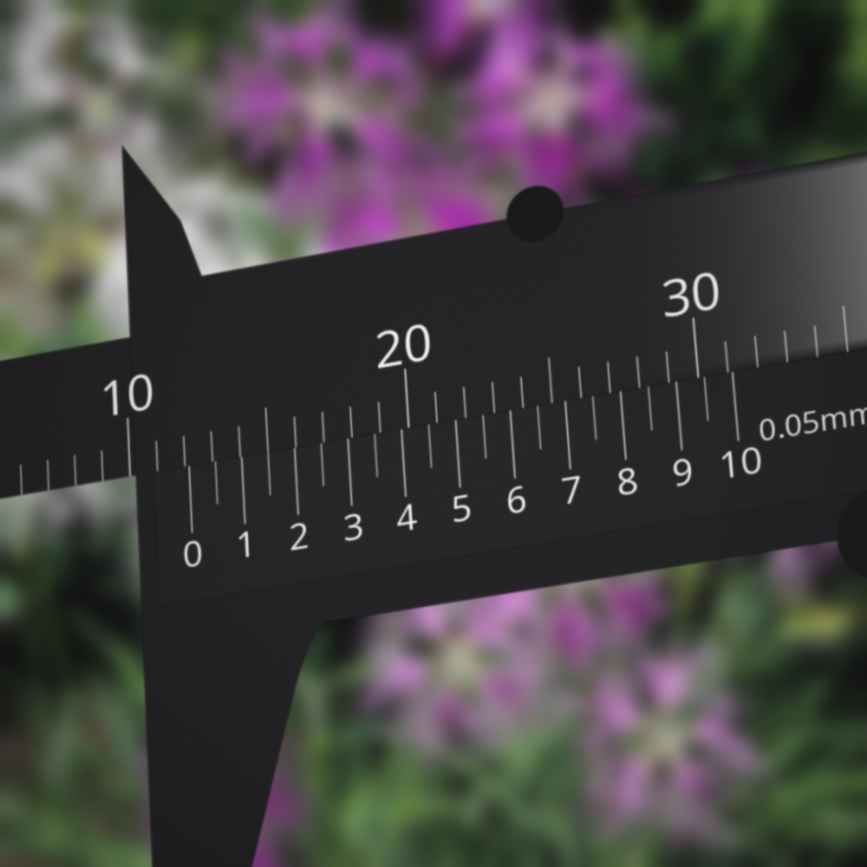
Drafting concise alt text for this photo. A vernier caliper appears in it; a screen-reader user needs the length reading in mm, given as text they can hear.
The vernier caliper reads 12.15 mm
